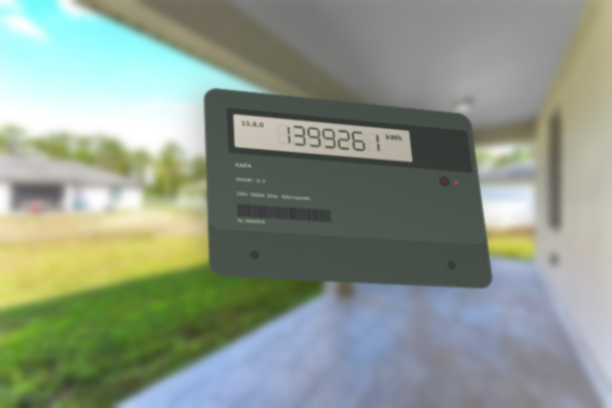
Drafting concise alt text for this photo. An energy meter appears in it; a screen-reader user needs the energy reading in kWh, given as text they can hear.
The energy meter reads 1399261 kWh
